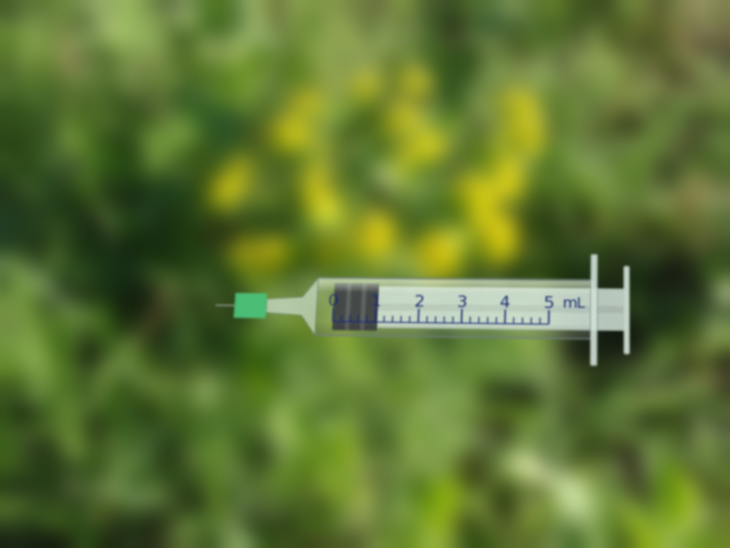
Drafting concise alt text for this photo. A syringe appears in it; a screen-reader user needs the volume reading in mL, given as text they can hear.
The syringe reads 0 mL
